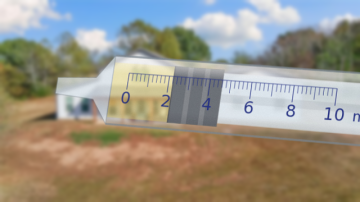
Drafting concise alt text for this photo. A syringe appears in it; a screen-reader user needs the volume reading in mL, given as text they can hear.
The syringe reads 2.2 mL
